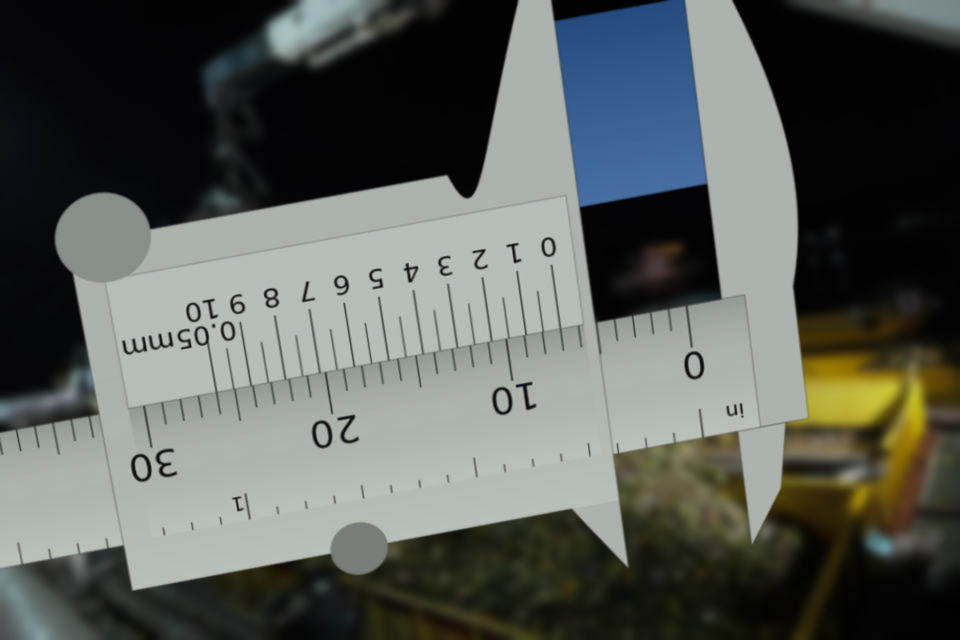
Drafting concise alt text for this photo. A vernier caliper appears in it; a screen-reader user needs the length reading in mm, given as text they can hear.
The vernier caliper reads 7.0 mm
